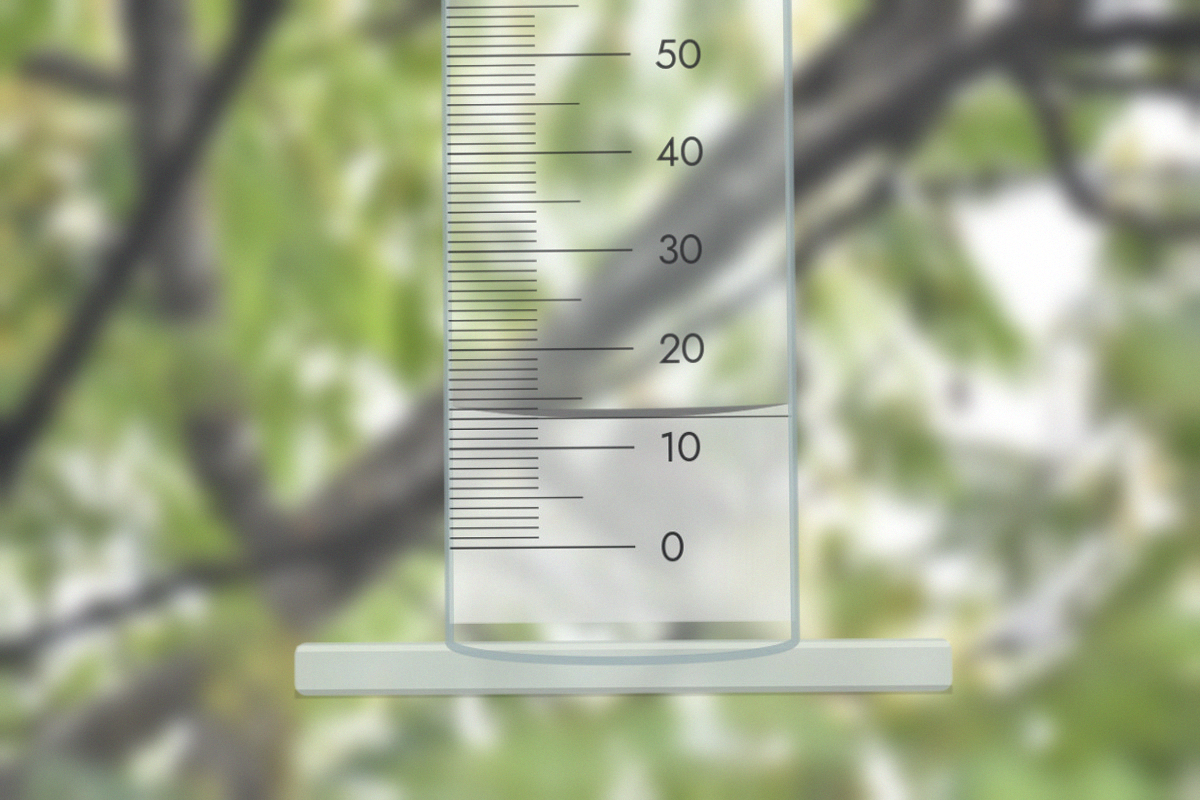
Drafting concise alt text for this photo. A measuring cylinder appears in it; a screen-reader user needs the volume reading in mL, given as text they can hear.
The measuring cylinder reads 13 mL
